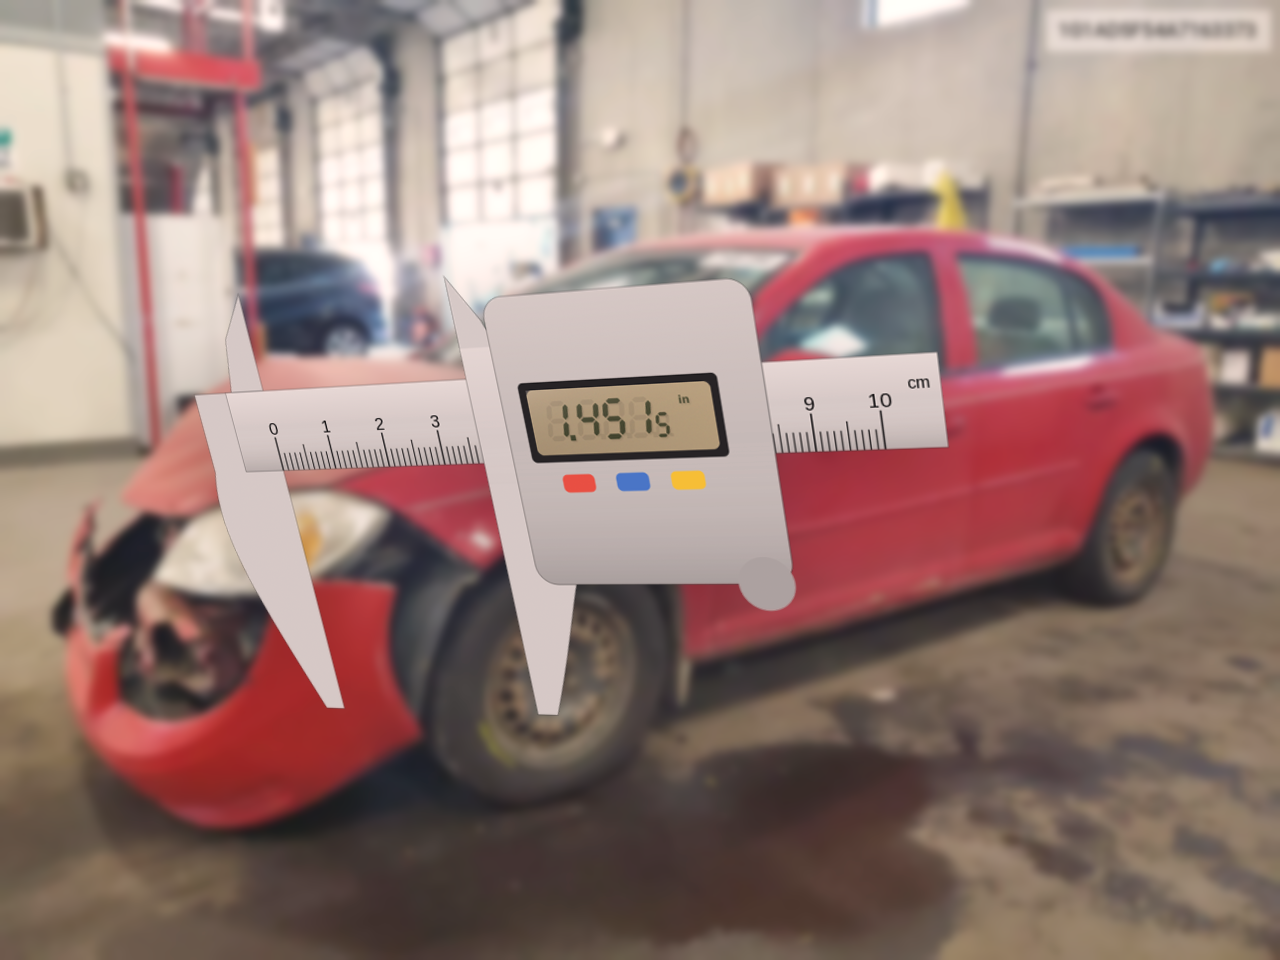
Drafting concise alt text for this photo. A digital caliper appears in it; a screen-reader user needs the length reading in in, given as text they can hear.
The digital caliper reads 1.4515 in
